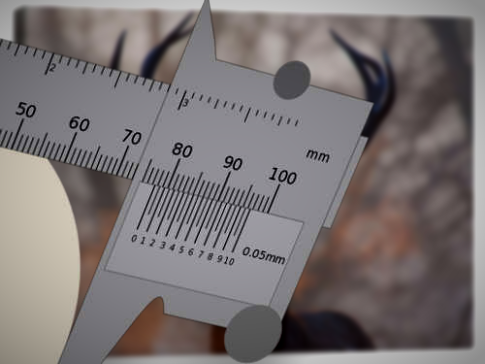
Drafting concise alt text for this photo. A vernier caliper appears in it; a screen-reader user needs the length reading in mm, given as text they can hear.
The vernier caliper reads 77.5 mm
